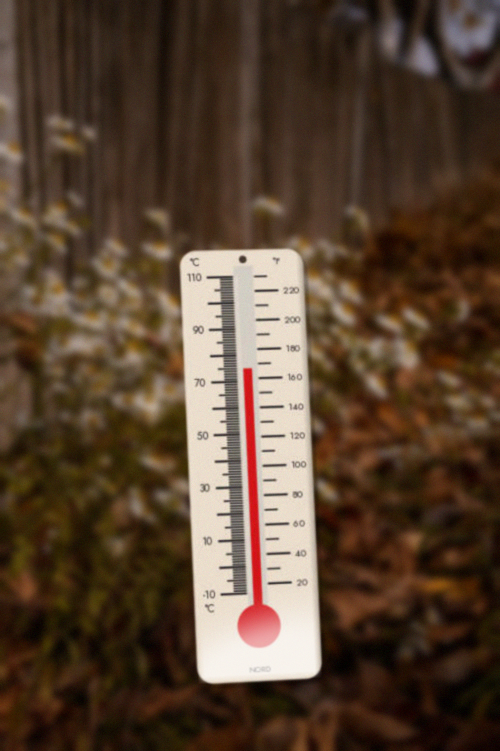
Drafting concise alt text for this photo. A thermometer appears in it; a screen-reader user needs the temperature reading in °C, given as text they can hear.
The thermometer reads 75 °C
